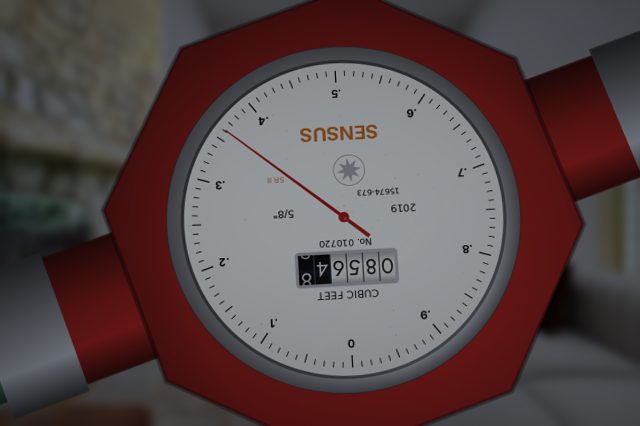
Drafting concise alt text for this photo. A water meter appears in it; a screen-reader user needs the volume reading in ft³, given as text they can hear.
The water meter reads 85648.36 ft³
